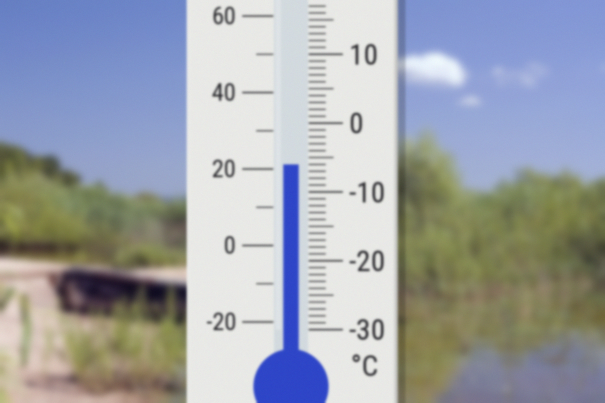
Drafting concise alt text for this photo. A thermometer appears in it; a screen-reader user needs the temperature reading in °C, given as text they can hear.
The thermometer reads -6 °C
